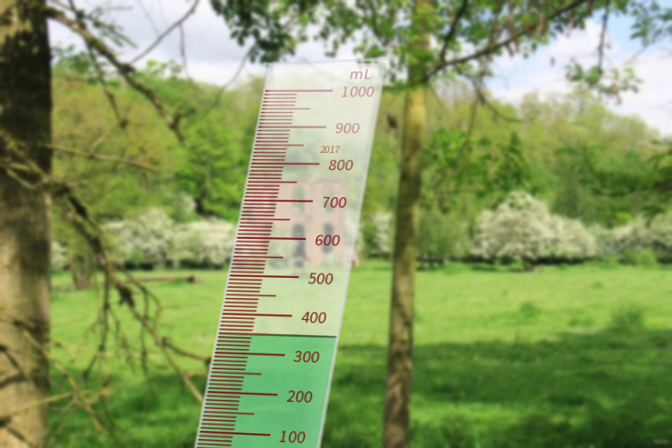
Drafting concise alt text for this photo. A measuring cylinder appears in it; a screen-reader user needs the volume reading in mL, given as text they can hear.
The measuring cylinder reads 350 mL
